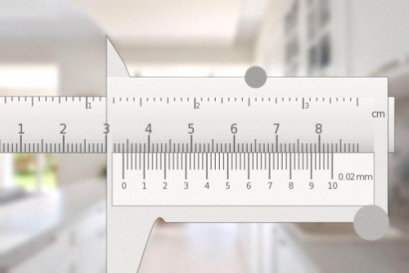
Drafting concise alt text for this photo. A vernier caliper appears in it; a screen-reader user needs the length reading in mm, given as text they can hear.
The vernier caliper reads 34.0 mm
